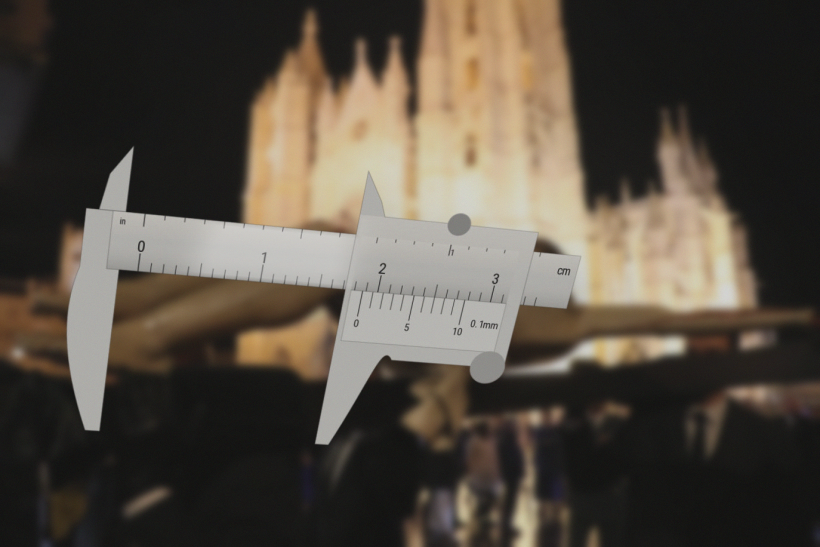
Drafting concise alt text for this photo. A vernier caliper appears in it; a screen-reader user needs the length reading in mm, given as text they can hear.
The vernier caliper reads 18.7 mm
